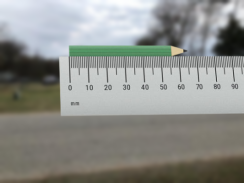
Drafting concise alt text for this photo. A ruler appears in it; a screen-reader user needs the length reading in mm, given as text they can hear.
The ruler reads 65 mm
